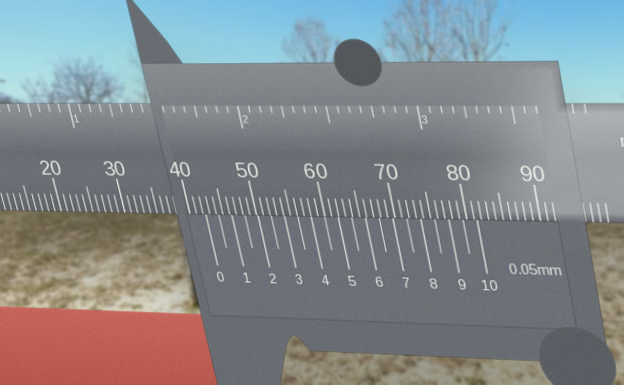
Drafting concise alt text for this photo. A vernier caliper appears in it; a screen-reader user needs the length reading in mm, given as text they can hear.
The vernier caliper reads 42.4 mm
